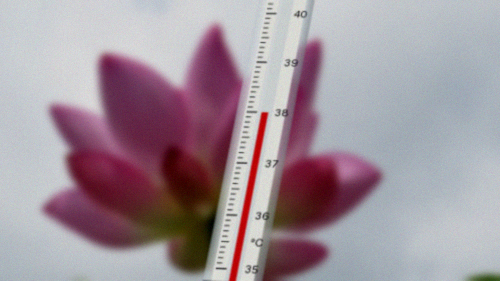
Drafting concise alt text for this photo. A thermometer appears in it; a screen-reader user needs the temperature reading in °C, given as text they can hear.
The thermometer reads 38 °C
